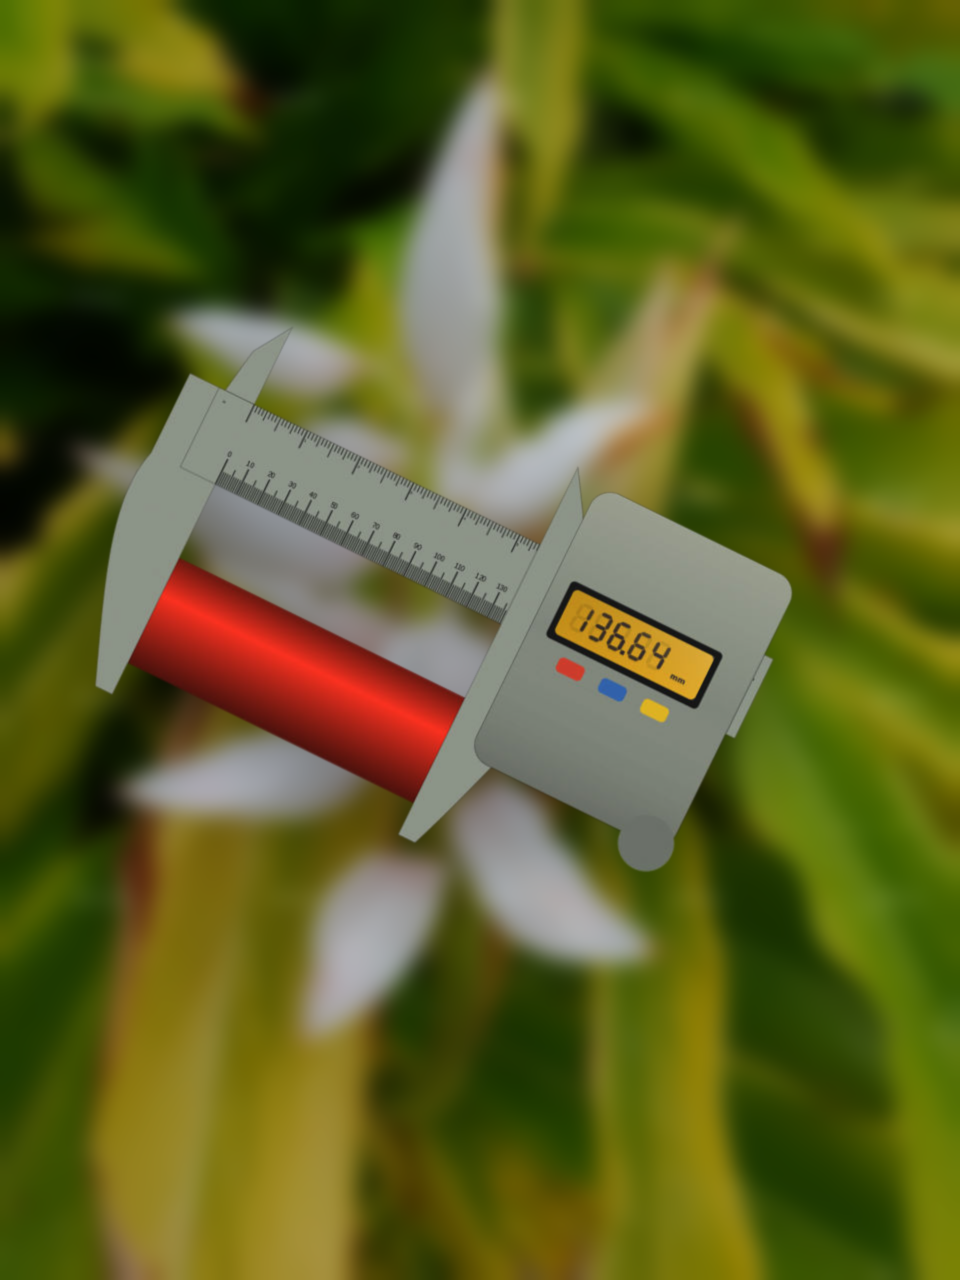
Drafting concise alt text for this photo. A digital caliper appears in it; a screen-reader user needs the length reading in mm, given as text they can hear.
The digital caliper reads 136.64 mm
